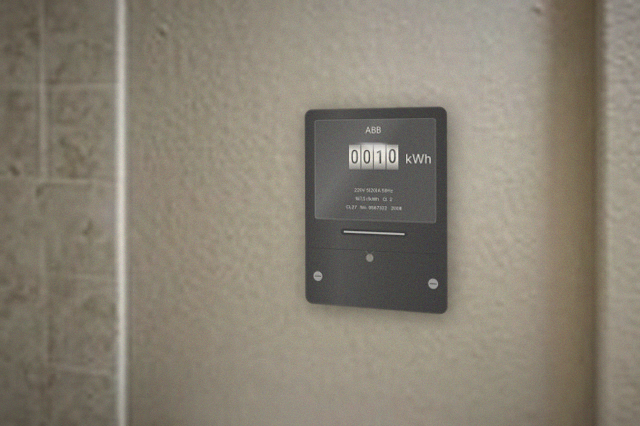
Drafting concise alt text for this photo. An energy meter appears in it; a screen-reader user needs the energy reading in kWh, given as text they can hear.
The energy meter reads 10 kWh
